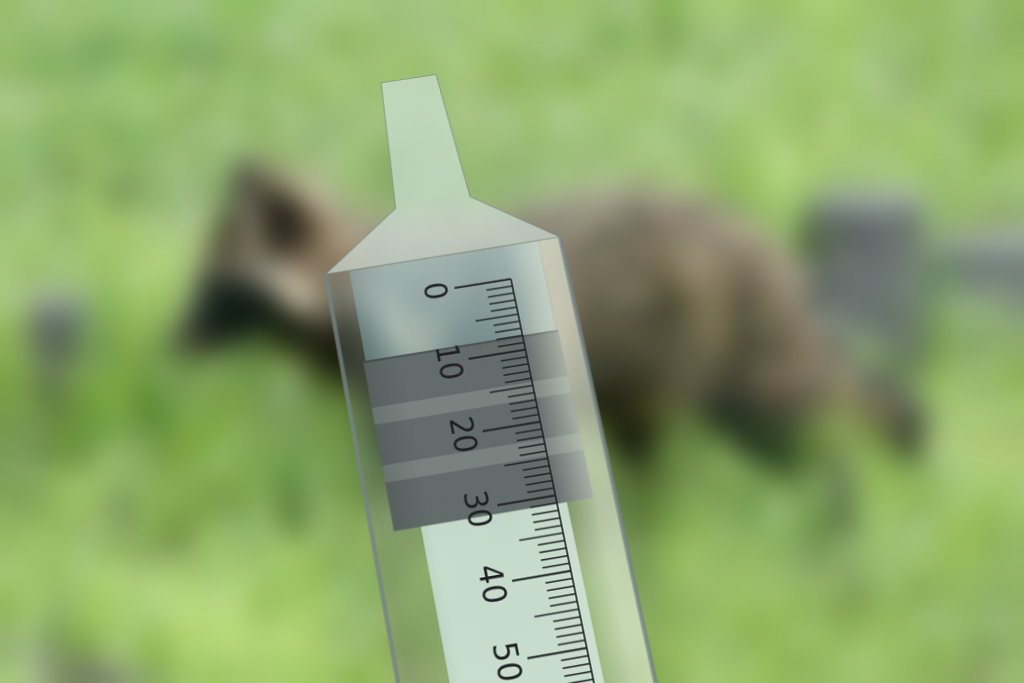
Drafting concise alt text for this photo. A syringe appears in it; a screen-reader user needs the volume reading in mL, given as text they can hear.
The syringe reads 8 mL
